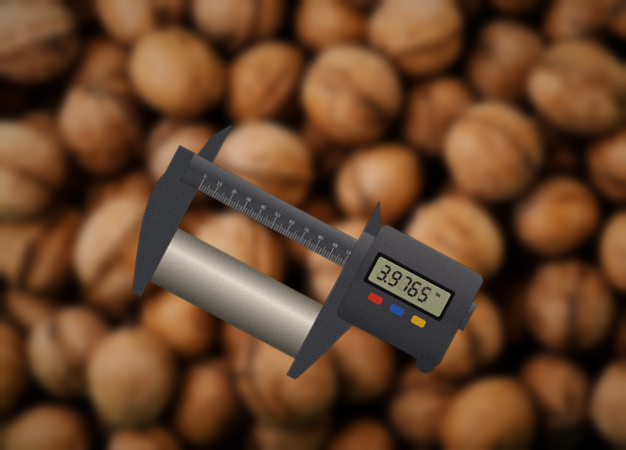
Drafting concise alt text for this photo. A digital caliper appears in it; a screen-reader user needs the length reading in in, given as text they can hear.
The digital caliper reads 3.9765 in
